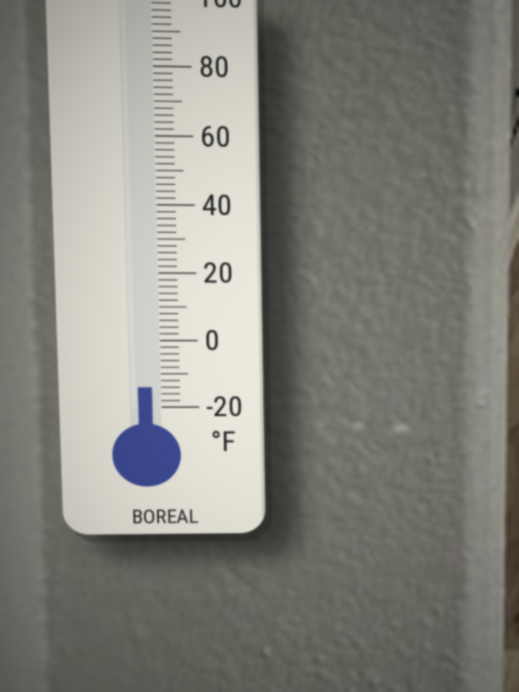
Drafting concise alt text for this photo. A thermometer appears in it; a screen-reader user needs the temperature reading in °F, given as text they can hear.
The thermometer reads -14 °F
